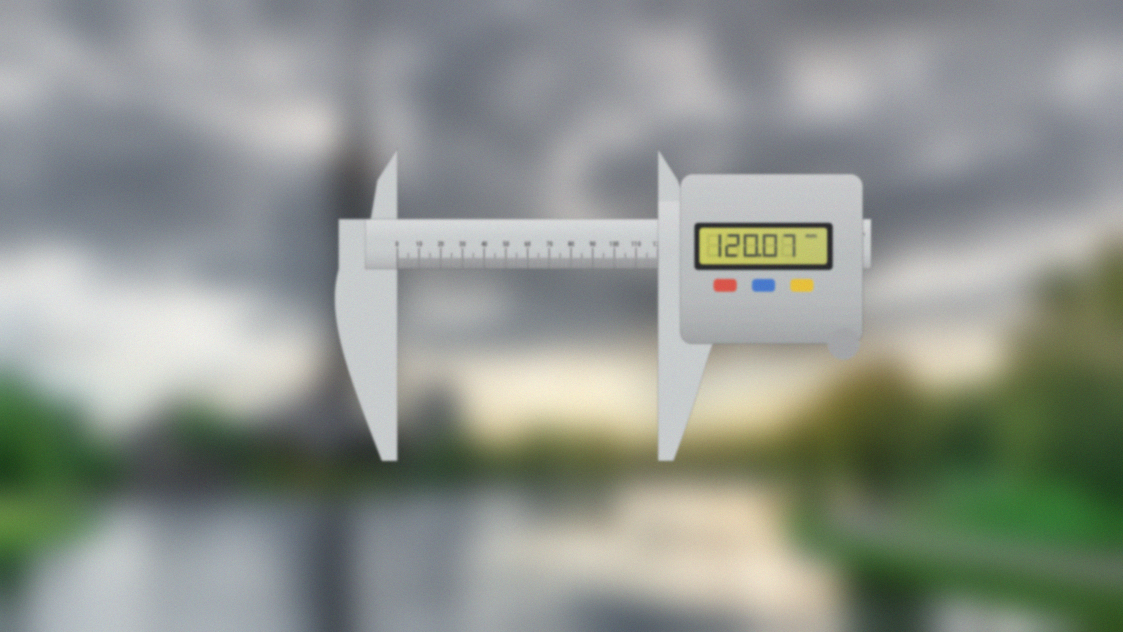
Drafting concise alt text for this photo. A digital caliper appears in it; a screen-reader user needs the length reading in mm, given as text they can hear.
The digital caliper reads 120.07 mm
